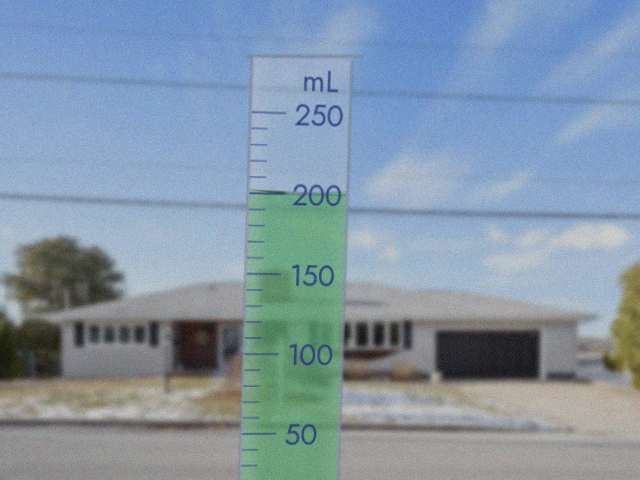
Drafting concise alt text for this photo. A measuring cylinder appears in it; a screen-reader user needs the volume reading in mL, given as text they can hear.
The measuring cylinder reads 200 mL
